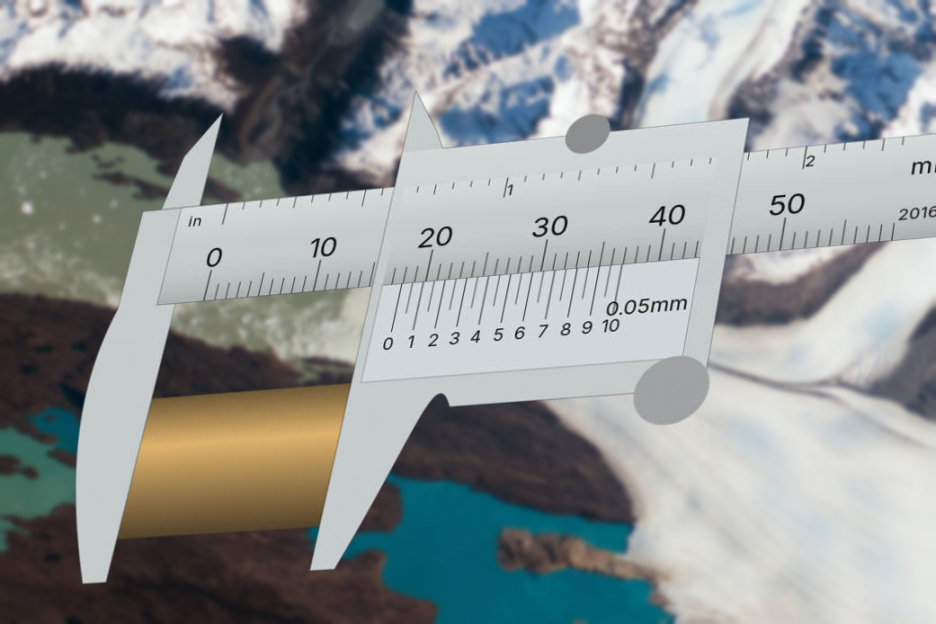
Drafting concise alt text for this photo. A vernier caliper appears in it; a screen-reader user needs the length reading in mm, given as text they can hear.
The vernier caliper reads 17.9 mm
